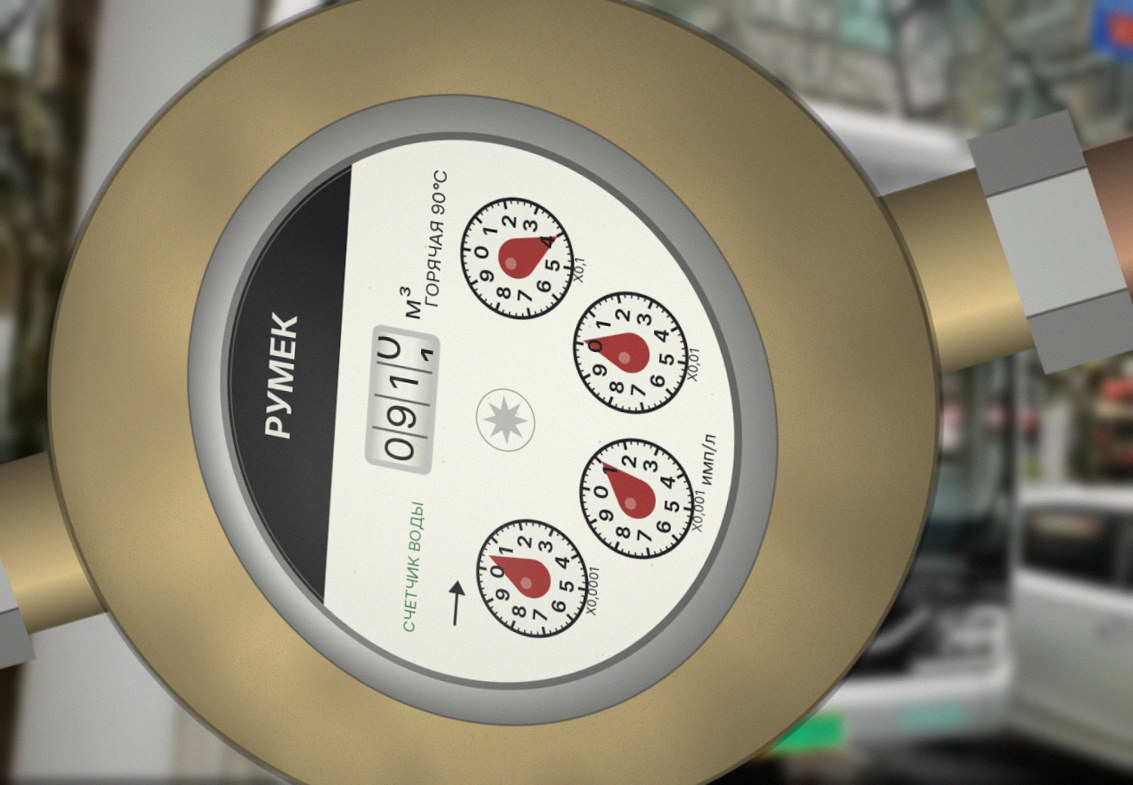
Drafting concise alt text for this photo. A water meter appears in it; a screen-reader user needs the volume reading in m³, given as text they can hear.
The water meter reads 910.4010 m³
